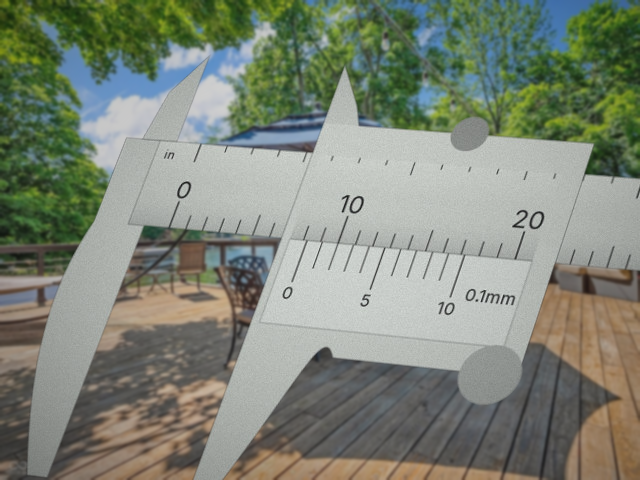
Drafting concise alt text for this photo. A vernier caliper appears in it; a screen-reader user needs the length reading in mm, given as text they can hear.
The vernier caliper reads 8.2 mm
